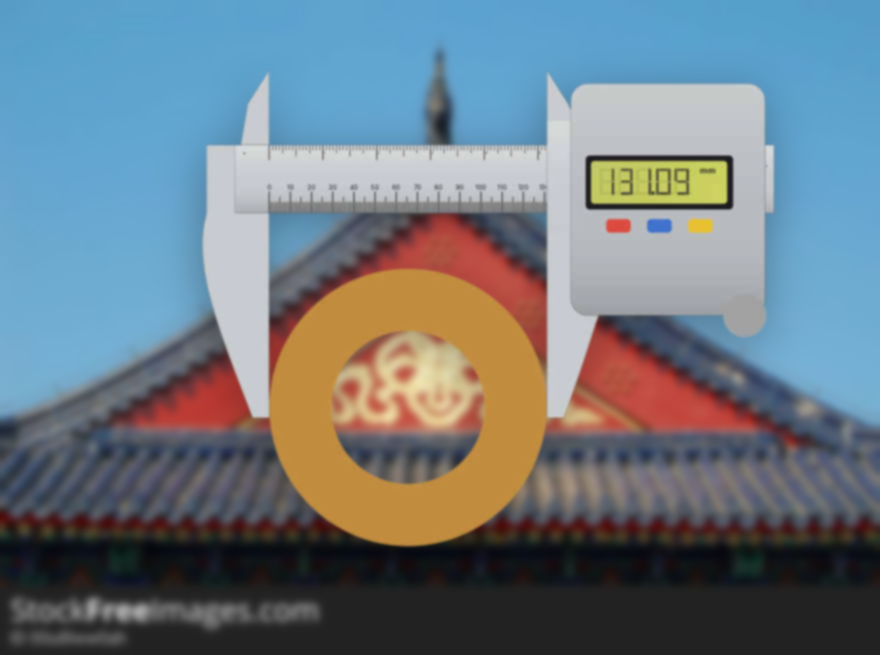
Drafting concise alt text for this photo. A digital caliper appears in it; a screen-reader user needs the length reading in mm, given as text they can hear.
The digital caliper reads 131.09 mm
